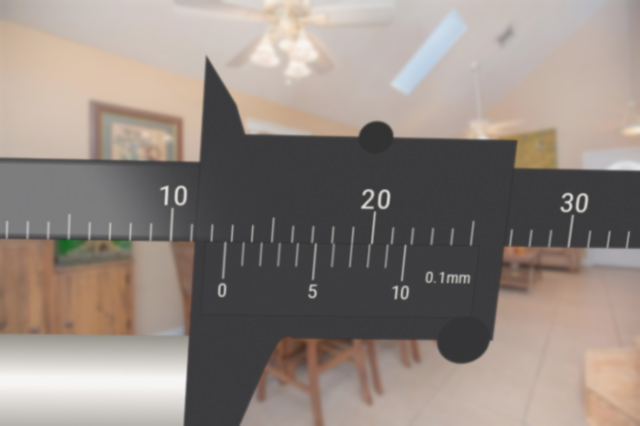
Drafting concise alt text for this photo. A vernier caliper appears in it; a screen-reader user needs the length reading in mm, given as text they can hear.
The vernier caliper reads 12.7 mm
